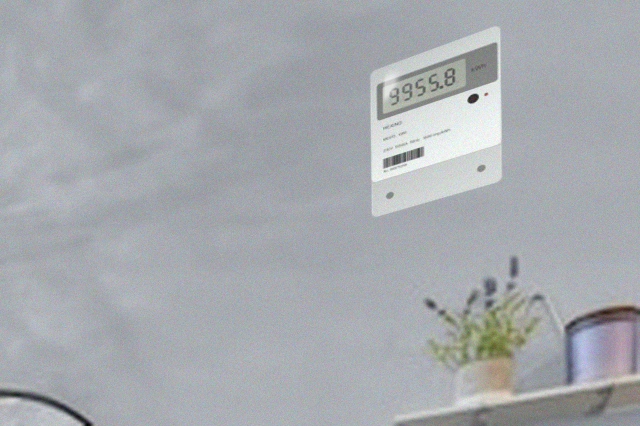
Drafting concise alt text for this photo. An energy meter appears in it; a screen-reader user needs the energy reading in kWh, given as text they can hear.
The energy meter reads 9955.8 kWh
